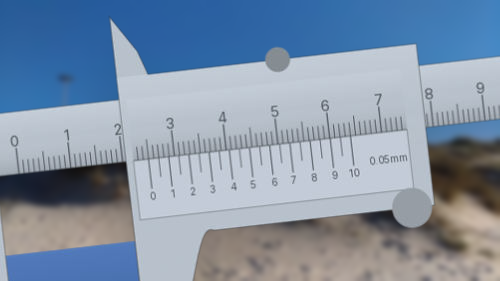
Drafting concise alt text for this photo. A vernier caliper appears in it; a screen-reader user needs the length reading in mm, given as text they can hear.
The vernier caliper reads 25.0 mm
